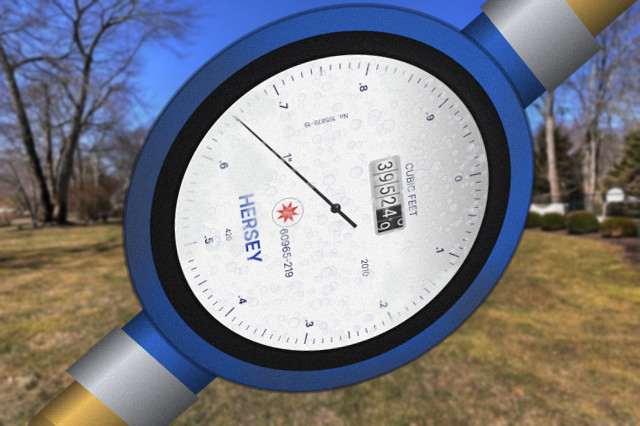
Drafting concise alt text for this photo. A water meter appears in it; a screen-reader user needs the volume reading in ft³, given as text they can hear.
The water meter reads 395248.65 ft³
